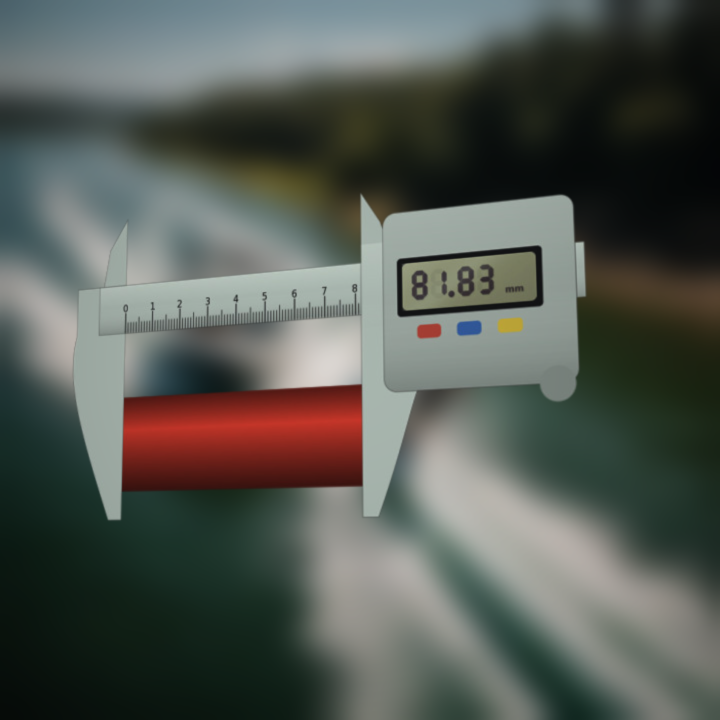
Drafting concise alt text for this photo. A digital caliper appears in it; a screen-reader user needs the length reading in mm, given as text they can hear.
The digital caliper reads 81.83 mm
